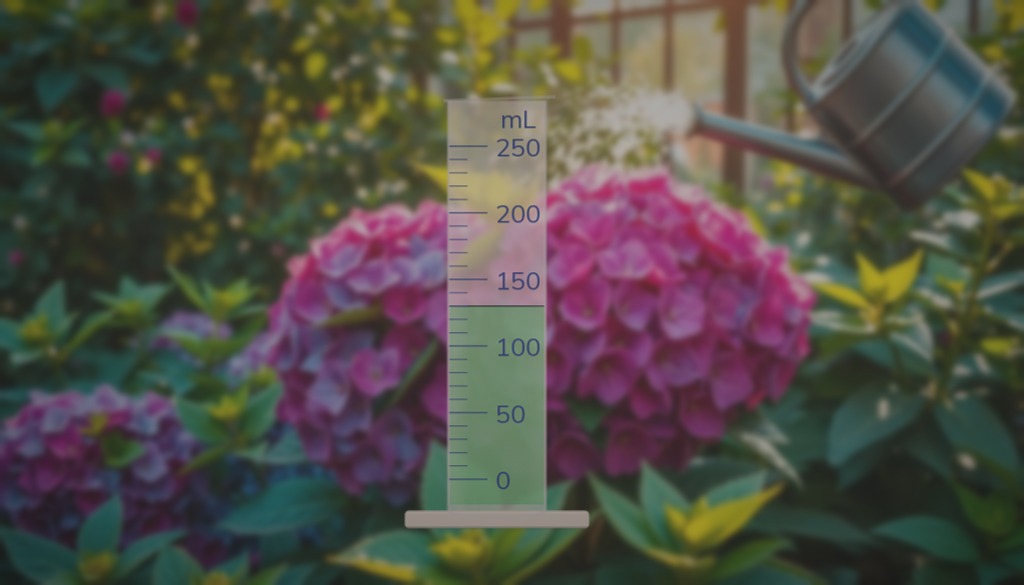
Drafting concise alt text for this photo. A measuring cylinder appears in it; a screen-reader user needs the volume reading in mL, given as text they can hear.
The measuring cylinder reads 130 mL
